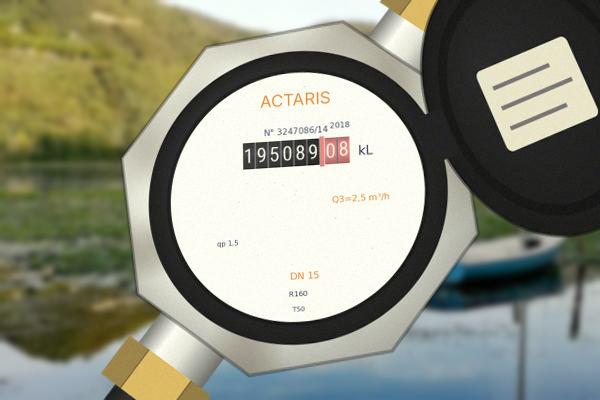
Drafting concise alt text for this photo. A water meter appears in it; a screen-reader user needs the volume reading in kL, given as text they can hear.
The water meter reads 195089.08 kL
